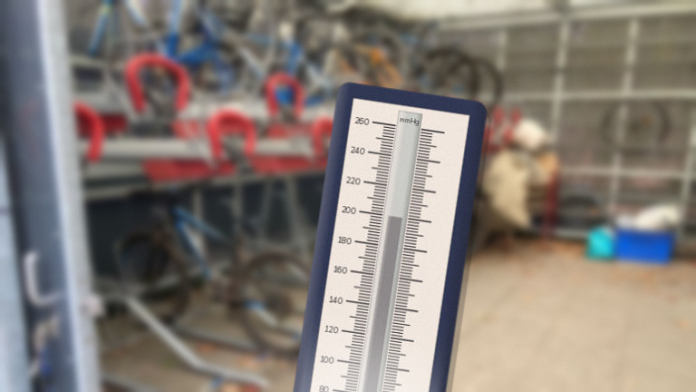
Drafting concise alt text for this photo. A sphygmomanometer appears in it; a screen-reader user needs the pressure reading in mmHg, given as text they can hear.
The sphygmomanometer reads 200 mmHg
